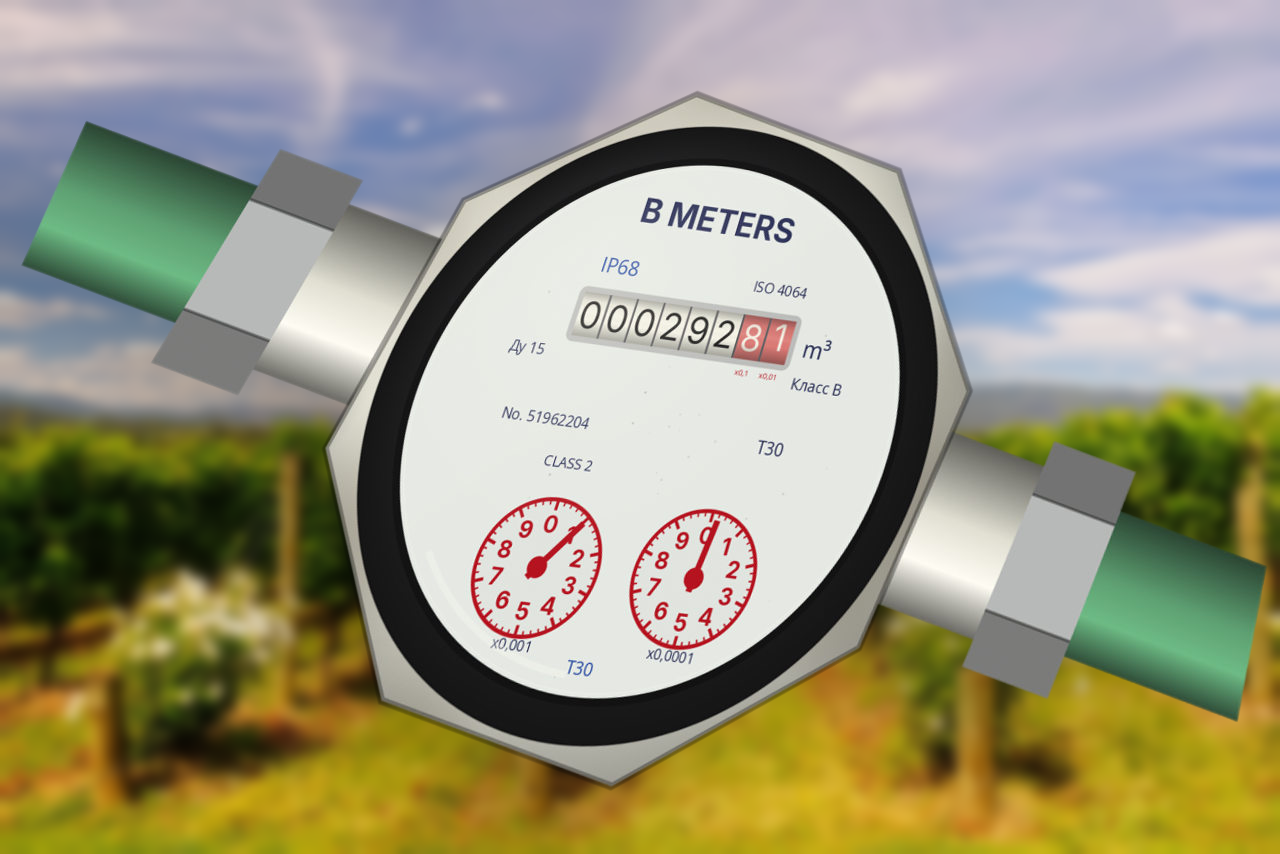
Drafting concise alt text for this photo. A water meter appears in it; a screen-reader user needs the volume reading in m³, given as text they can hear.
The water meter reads 292.8110 m³
